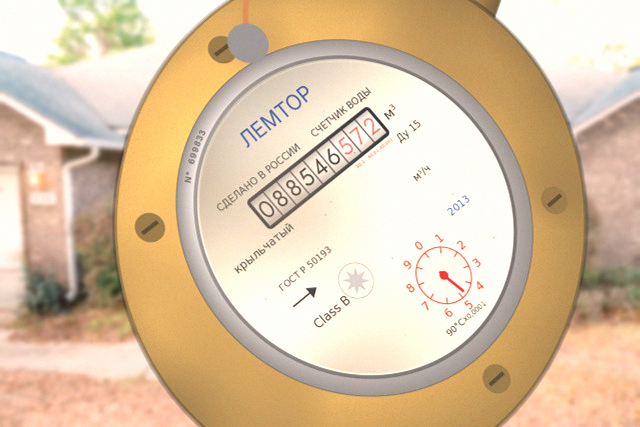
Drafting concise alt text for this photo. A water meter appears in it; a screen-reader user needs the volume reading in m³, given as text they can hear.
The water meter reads 88546.5724 m³
